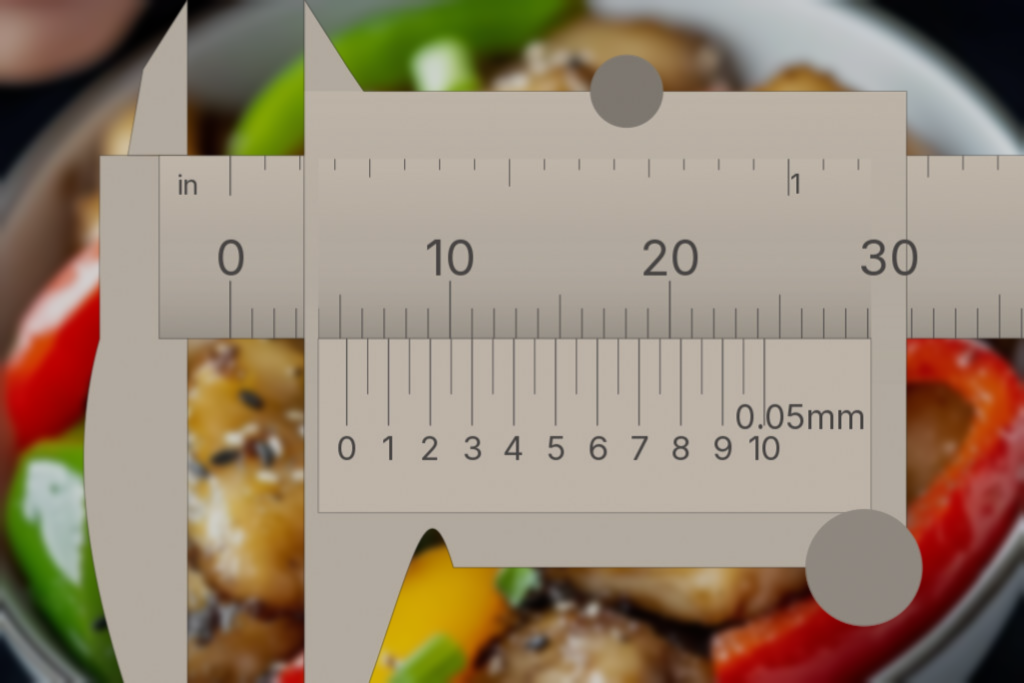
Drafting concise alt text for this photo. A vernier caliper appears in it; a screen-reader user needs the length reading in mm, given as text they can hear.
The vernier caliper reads 5.3 mm
